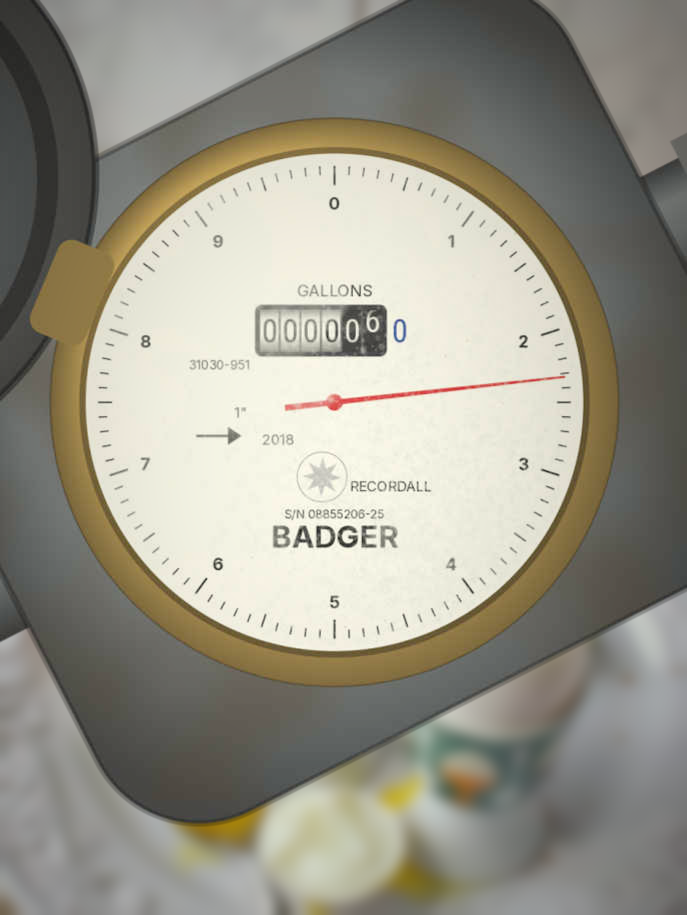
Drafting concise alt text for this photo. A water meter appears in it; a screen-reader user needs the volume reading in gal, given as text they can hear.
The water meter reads 62.3 gal
